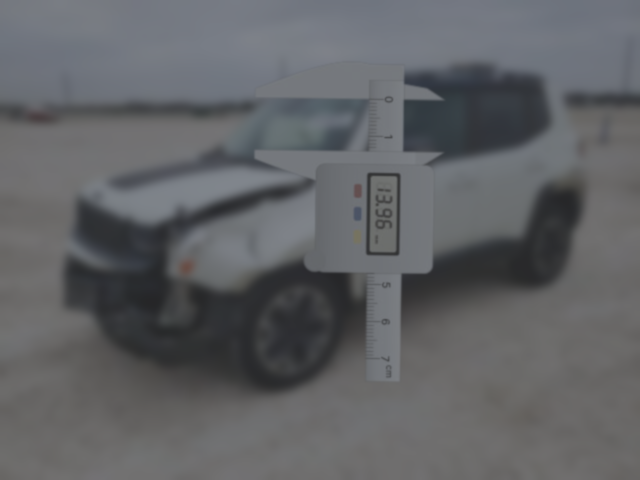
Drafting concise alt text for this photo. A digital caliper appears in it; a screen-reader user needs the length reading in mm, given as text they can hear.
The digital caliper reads 13.96 mm
